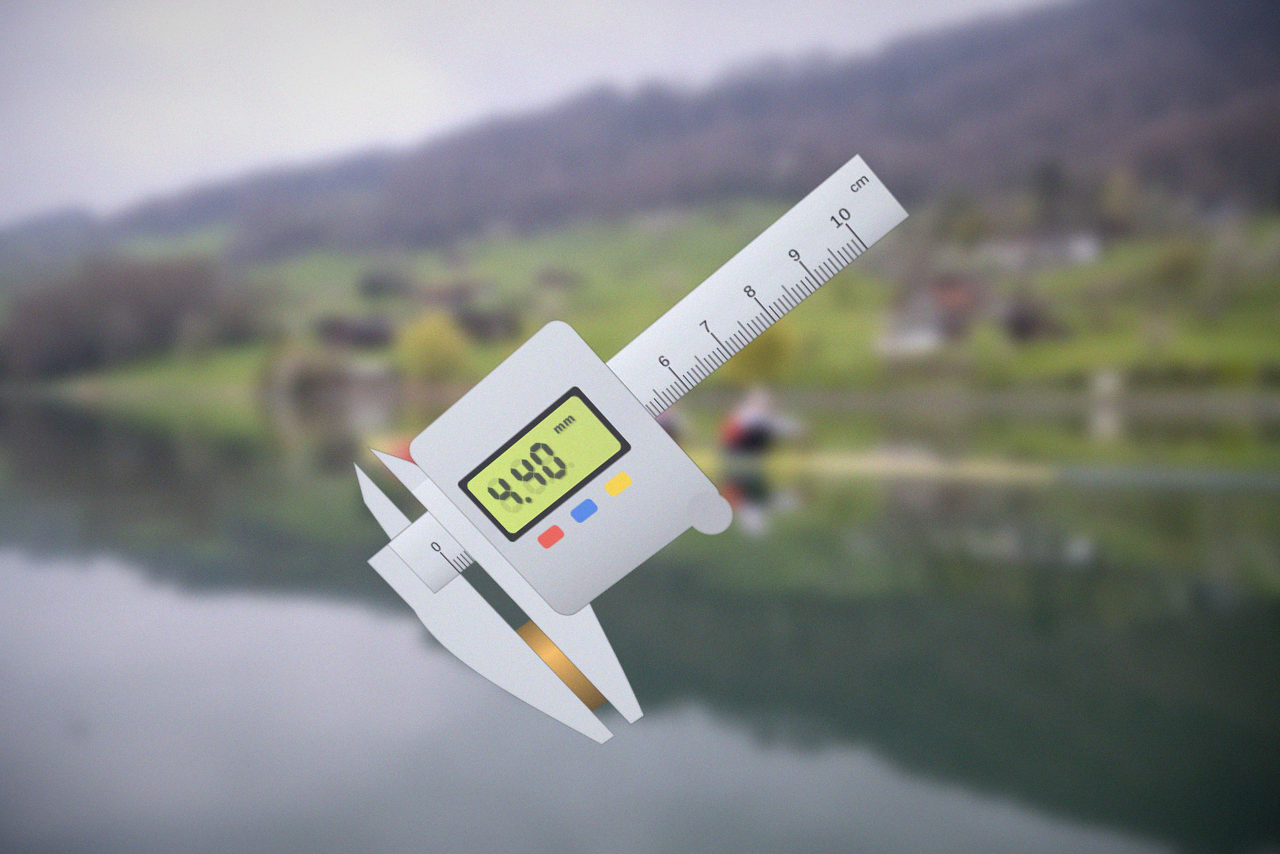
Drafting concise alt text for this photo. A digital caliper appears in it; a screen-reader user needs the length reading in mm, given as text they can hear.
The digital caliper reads 4.40 mm
